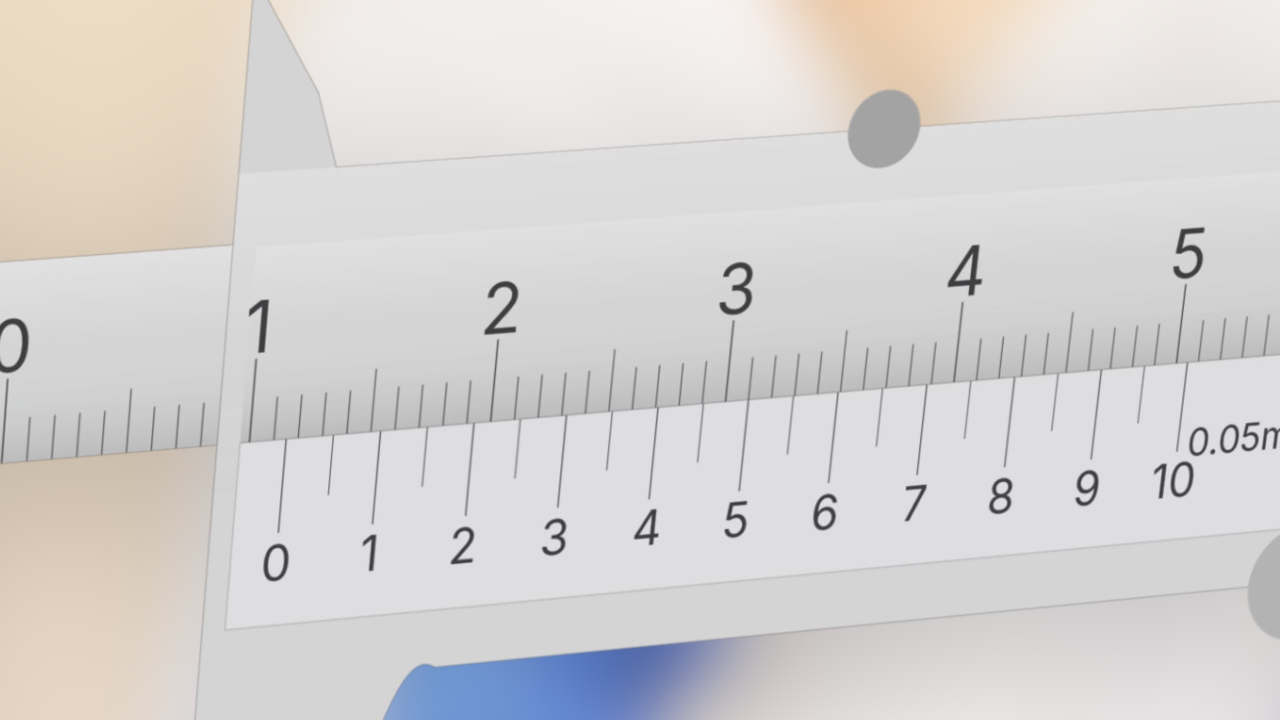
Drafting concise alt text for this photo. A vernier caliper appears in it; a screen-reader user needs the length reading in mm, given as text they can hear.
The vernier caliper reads 11.5 mm
